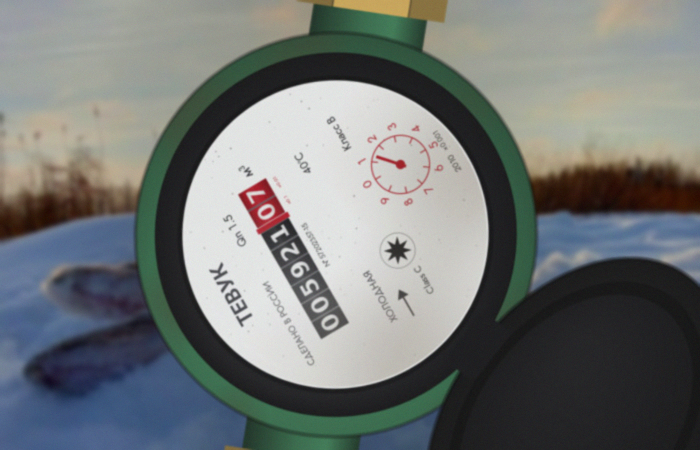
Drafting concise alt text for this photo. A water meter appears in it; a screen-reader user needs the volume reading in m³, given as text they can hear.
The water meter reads 5921.071 m³
